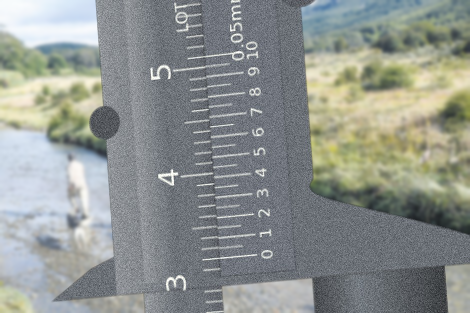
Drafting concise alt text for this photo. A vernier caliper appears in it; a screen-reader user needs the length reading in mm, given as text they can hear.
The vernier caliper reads 32.0 mm
